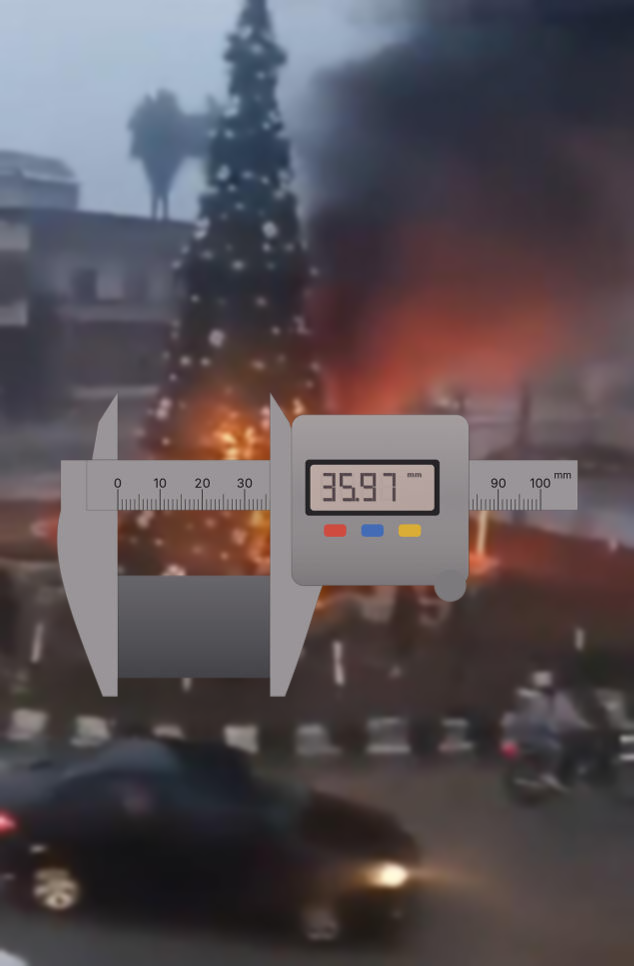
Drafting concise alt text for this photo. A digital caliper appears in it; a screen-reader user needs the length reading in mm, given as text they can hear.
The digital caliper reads 35.97 mm
